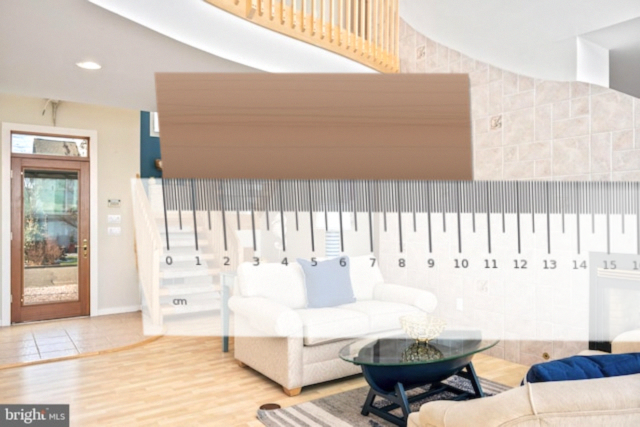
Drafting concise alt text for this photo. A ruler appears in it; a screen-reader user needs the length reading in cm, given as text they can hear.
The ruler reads 10.5 cm
